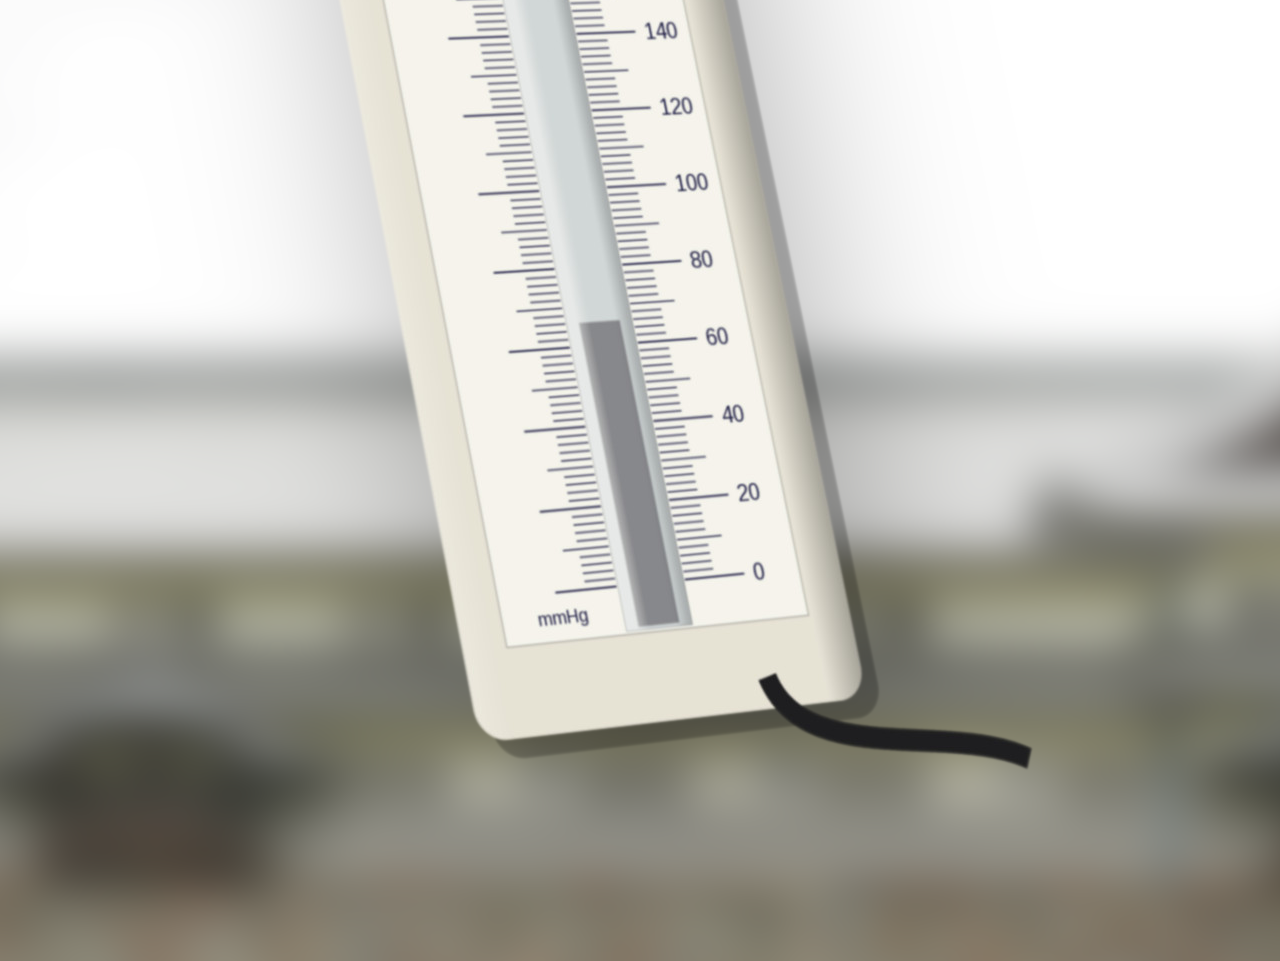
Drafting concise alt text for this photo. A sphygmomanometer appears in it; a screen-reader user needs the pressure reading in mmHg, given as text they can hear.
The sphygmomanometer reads 66 mmHg
